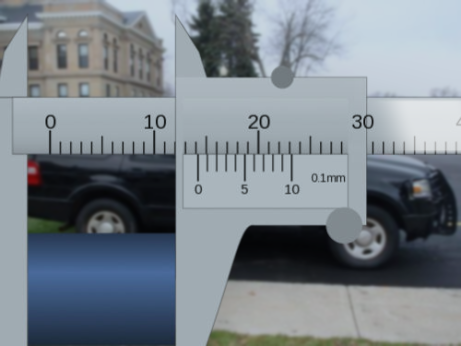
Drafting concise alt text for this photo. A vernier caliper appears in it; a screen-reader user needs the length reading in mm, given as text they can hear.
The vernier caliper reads 14.2 mm
